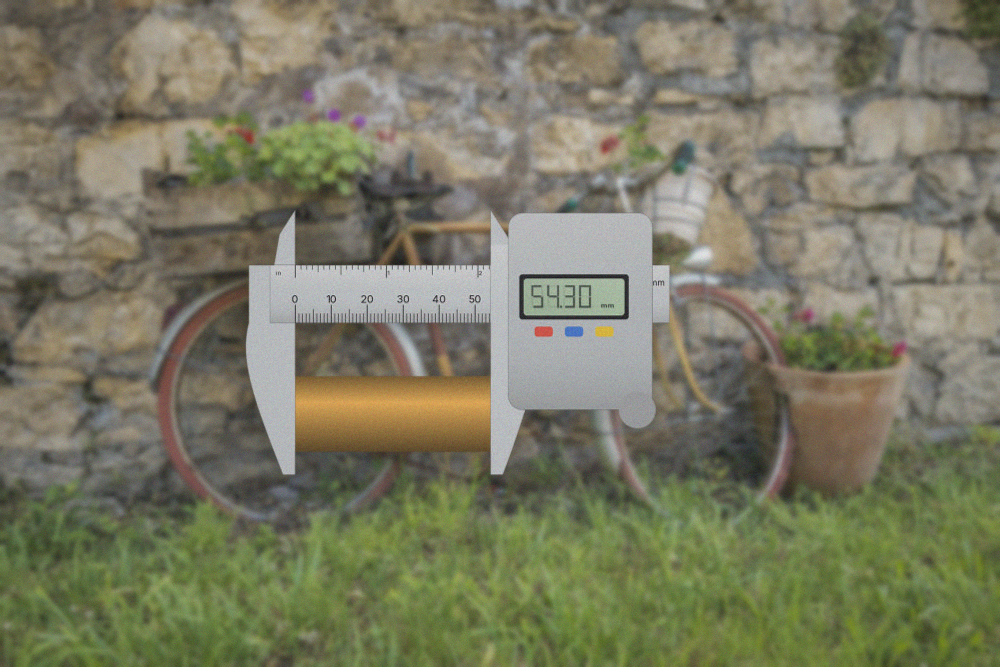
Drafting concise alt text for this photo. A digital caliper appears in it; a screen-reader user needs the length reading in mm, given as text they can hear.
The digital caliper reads 54.30 mm
